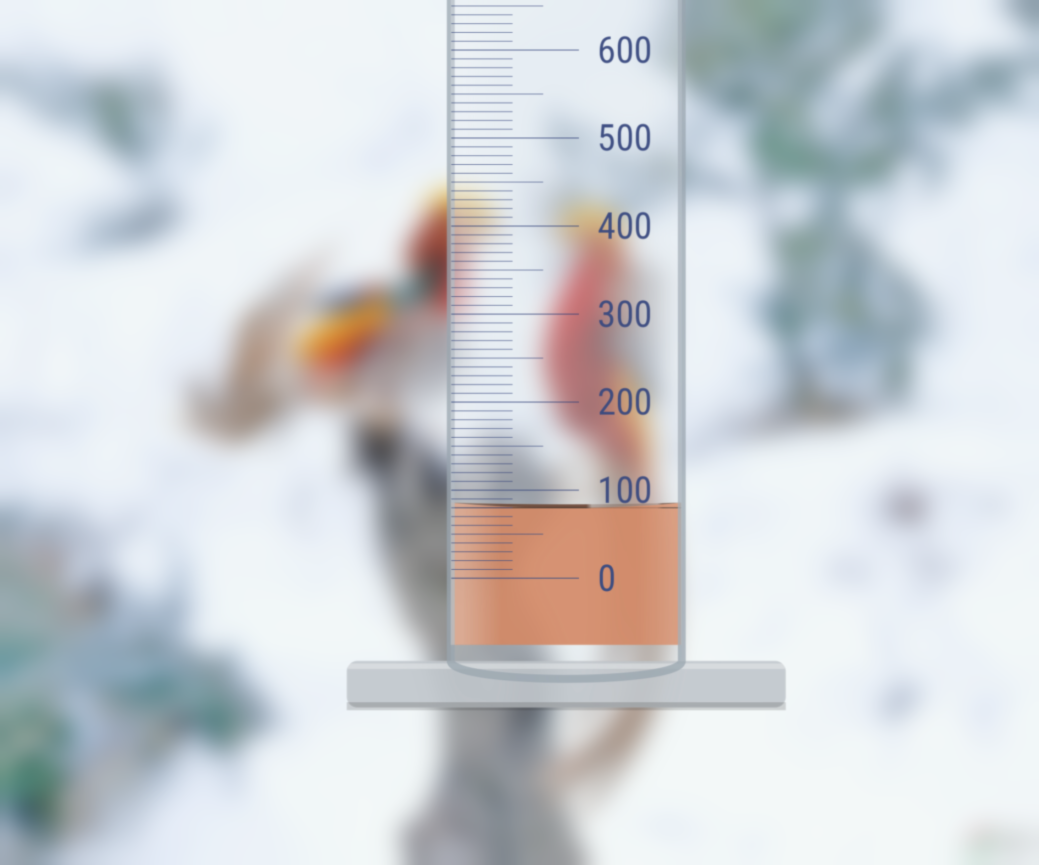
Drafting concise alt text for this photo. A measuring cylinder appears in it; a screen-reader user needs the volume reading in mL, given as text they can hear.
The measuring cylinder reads 80 mL
